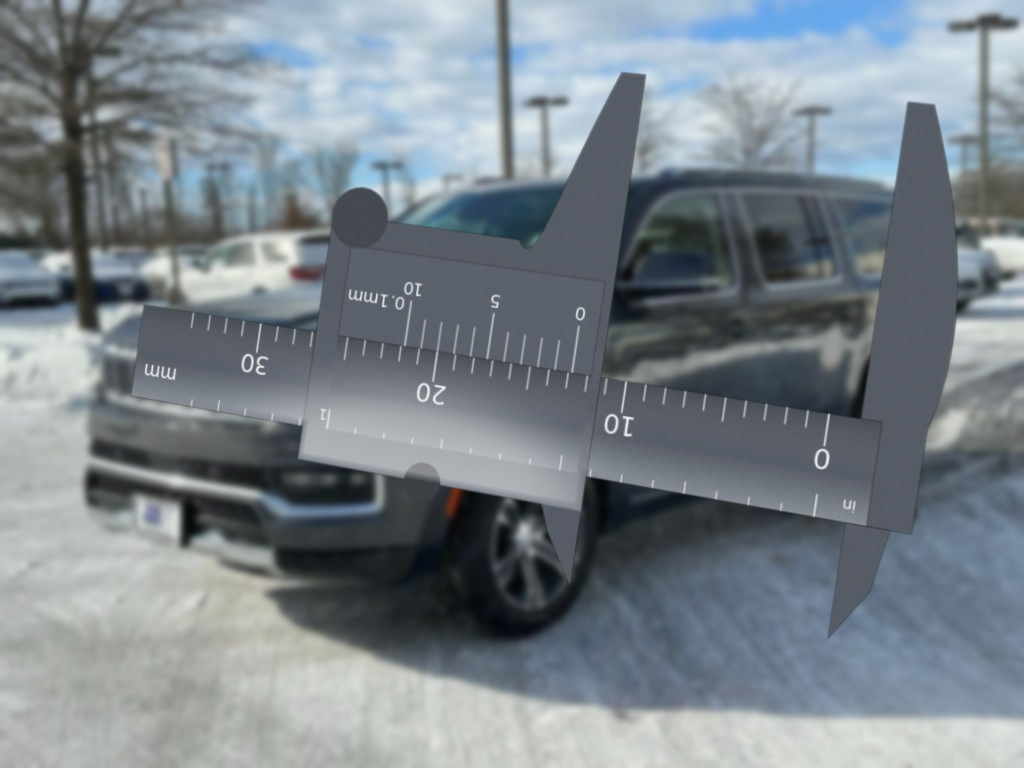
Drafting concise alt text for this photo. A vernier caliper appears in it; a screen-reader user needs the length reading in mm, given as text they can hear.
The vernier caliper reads 12.8 mm
